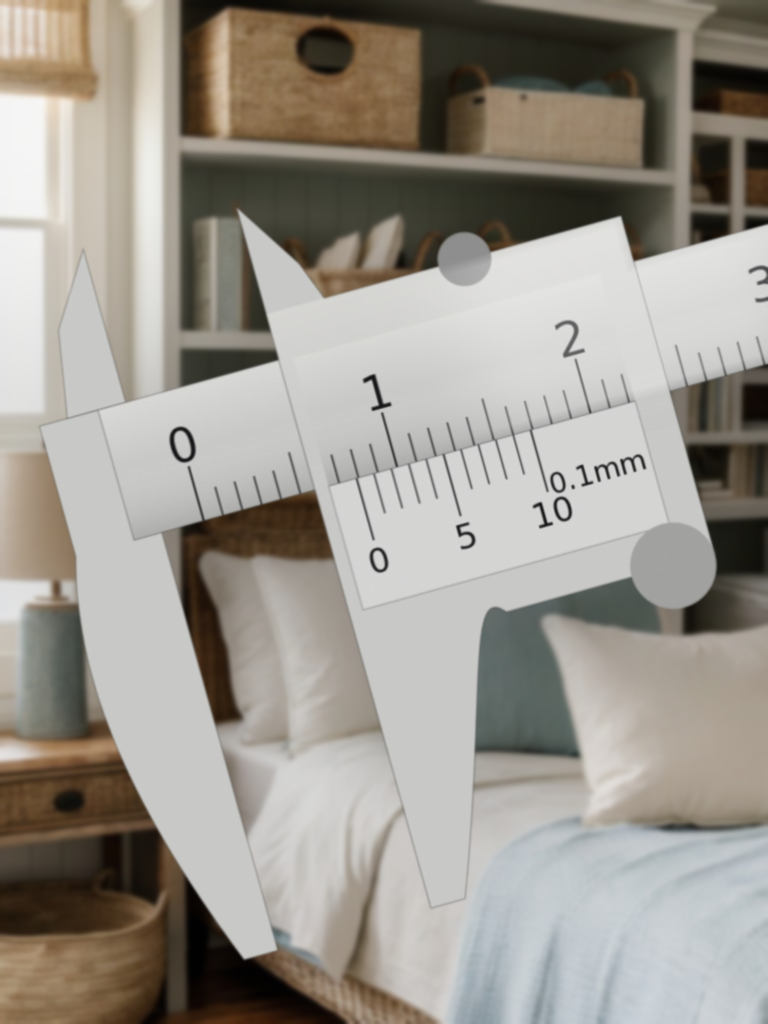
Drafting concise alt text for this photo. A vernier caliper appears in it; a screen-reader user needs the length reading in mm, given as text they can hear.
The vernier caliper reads 7.9 mm
